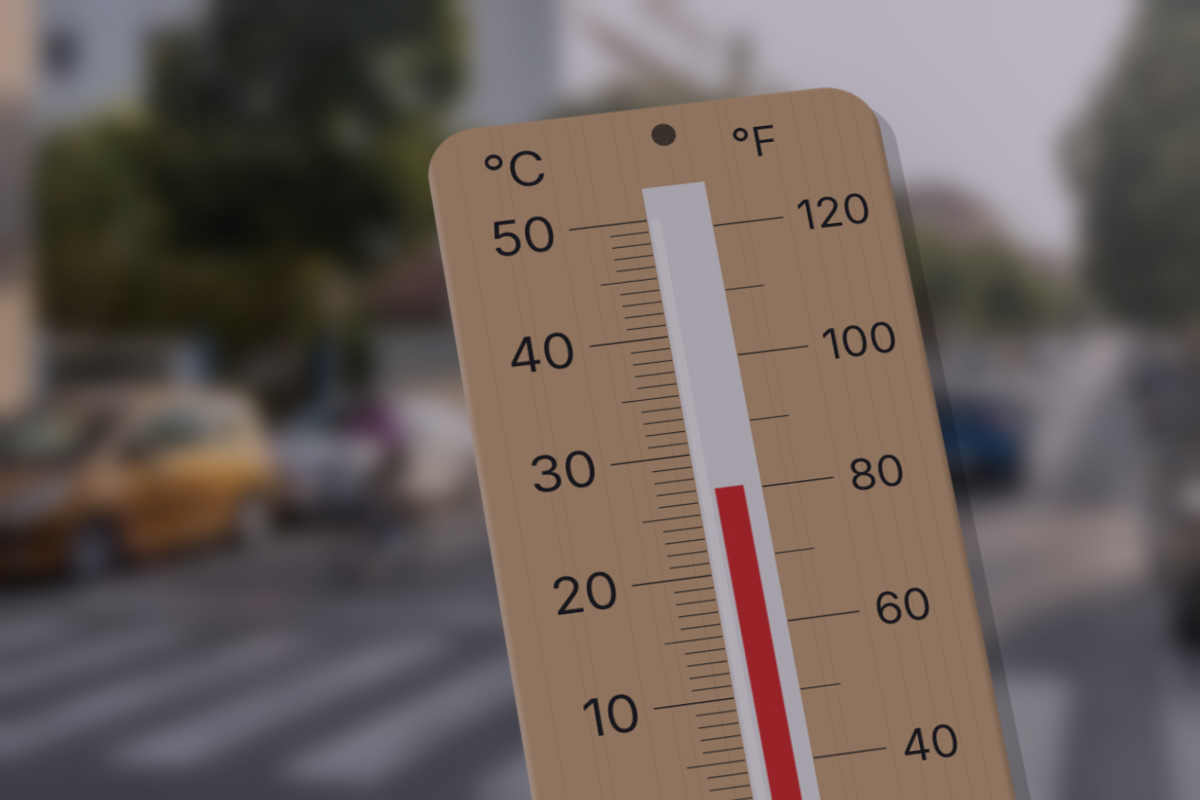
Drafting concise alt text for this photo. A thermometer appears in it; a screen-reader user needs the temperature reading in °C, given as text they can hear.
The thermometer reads 27 °C
